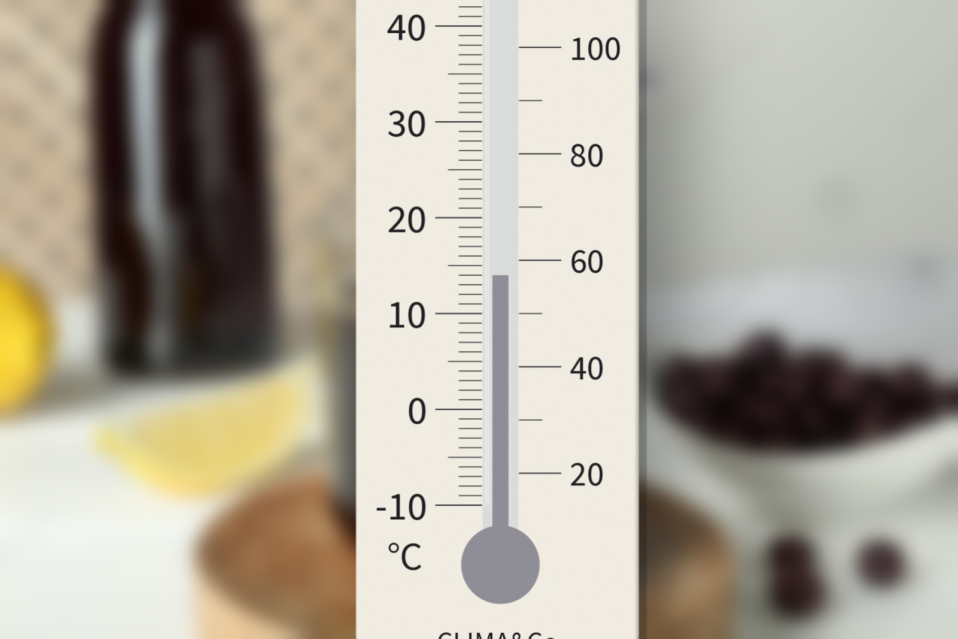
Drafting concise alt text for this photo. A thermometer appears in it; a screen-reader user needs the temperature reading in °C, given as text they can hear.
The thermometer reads 14 °C
